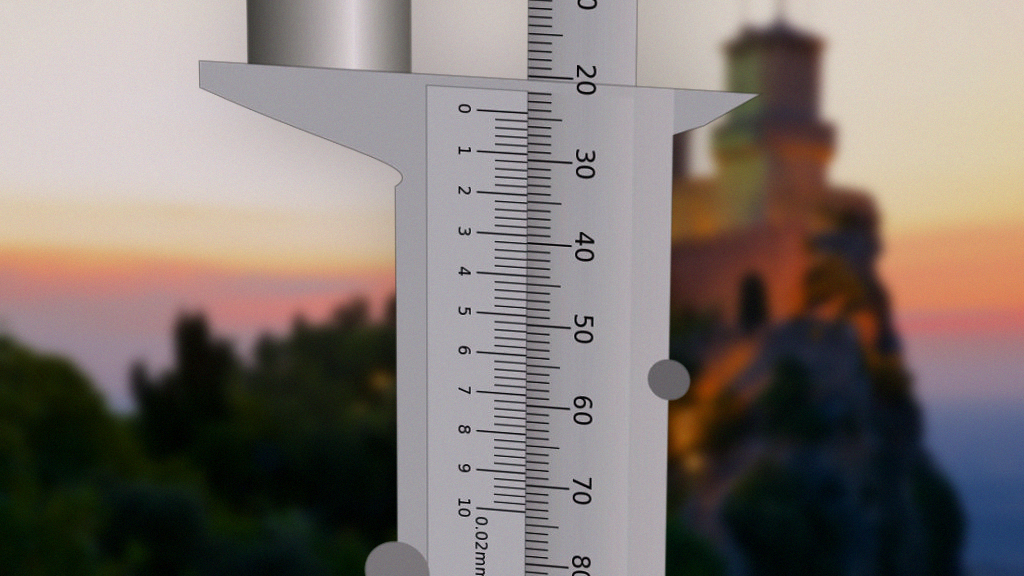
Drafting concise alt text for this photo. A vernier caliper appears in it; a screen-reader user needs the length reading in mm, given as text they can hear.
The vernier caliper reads 24.4 mm
